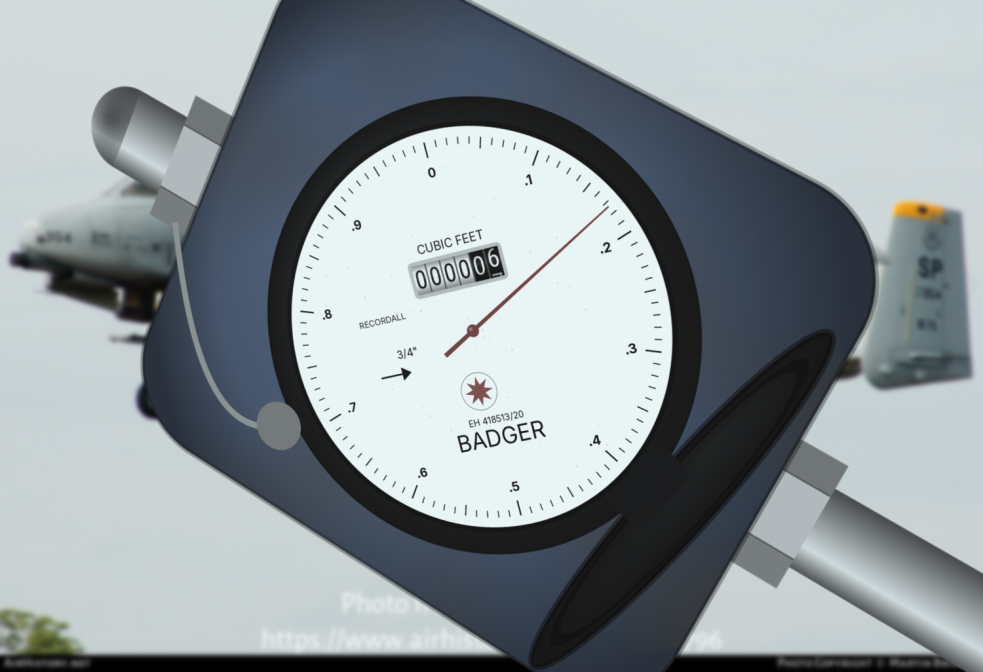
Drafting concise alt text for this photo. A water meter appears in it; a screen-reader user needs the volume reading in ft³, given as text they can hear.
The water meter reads 6.17 ft³
